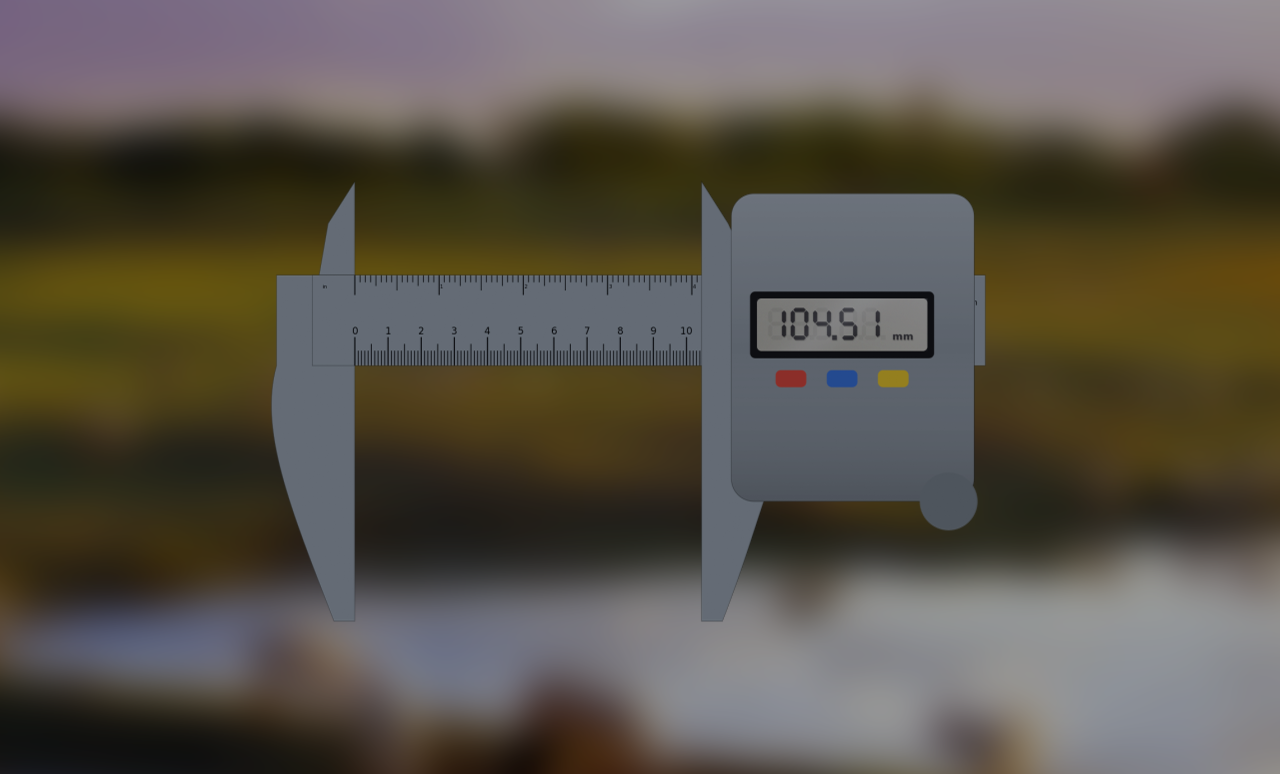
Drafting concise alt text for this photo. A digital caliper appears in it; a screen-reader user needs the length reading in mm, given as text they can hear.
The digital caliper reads 104.51 mm
